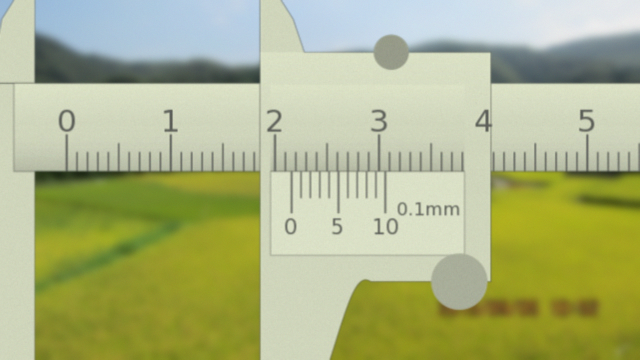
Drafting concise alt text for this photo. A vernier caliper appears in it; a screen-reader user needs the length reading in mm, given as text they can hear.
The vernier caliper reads 21.6 mm
